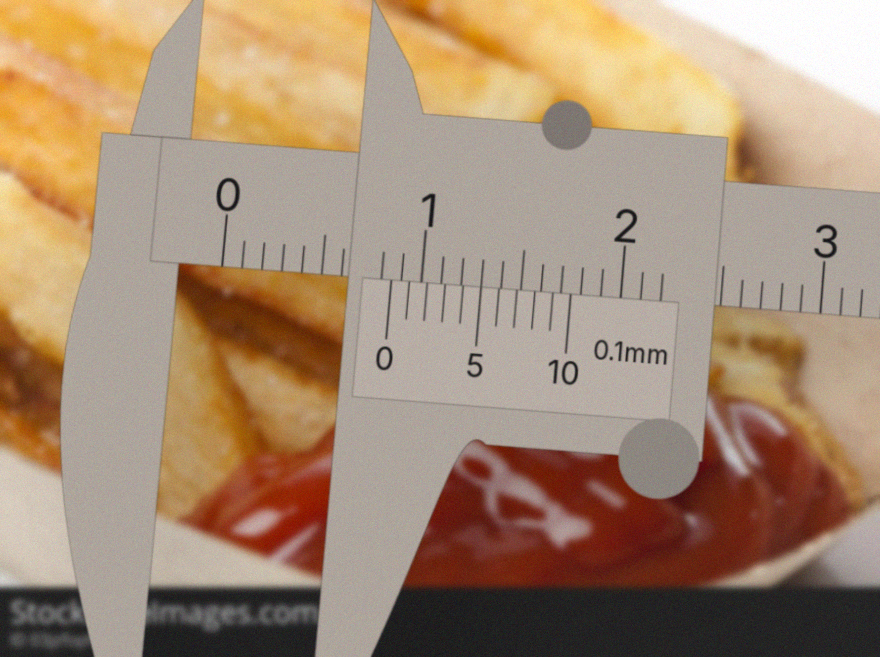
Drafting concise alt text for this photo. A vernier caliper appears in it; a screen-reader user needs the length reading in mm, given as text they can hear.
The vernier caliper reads 8.5 mm
